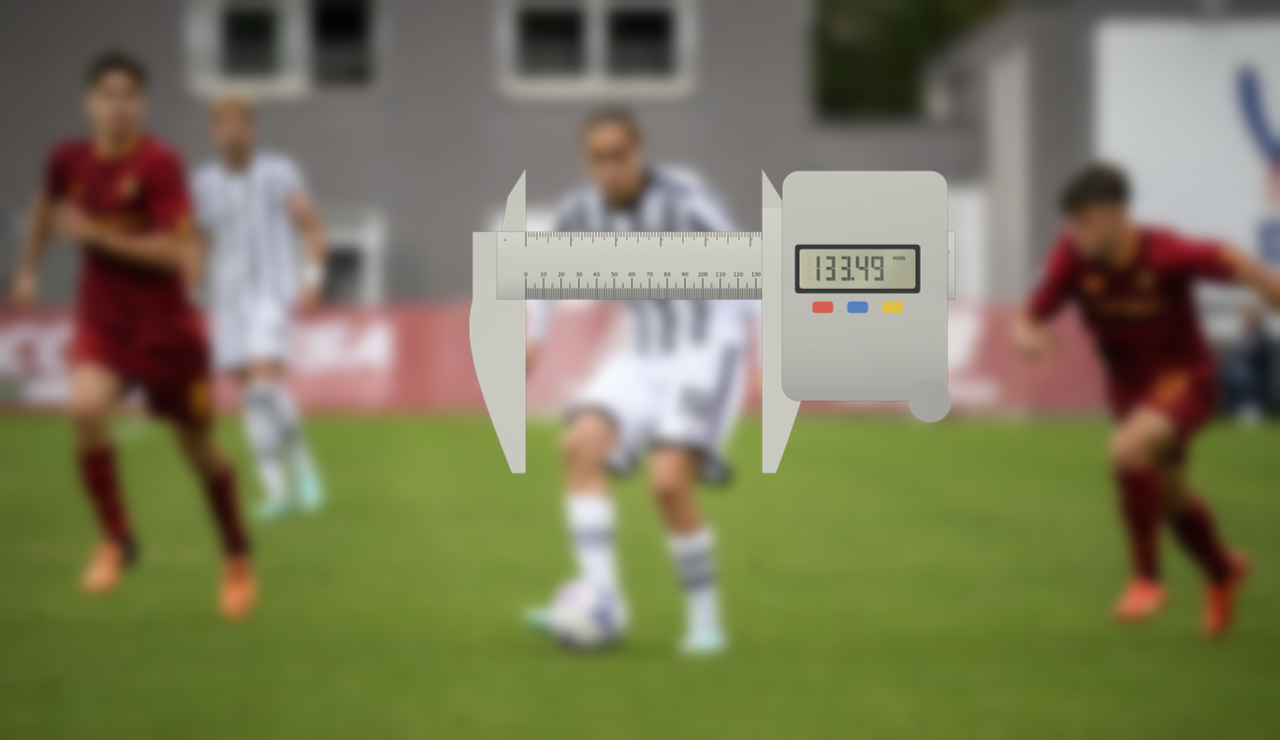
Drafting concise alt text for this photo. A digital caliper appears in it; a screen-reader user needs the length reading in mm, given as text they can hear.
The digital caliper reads 133.49 mm
